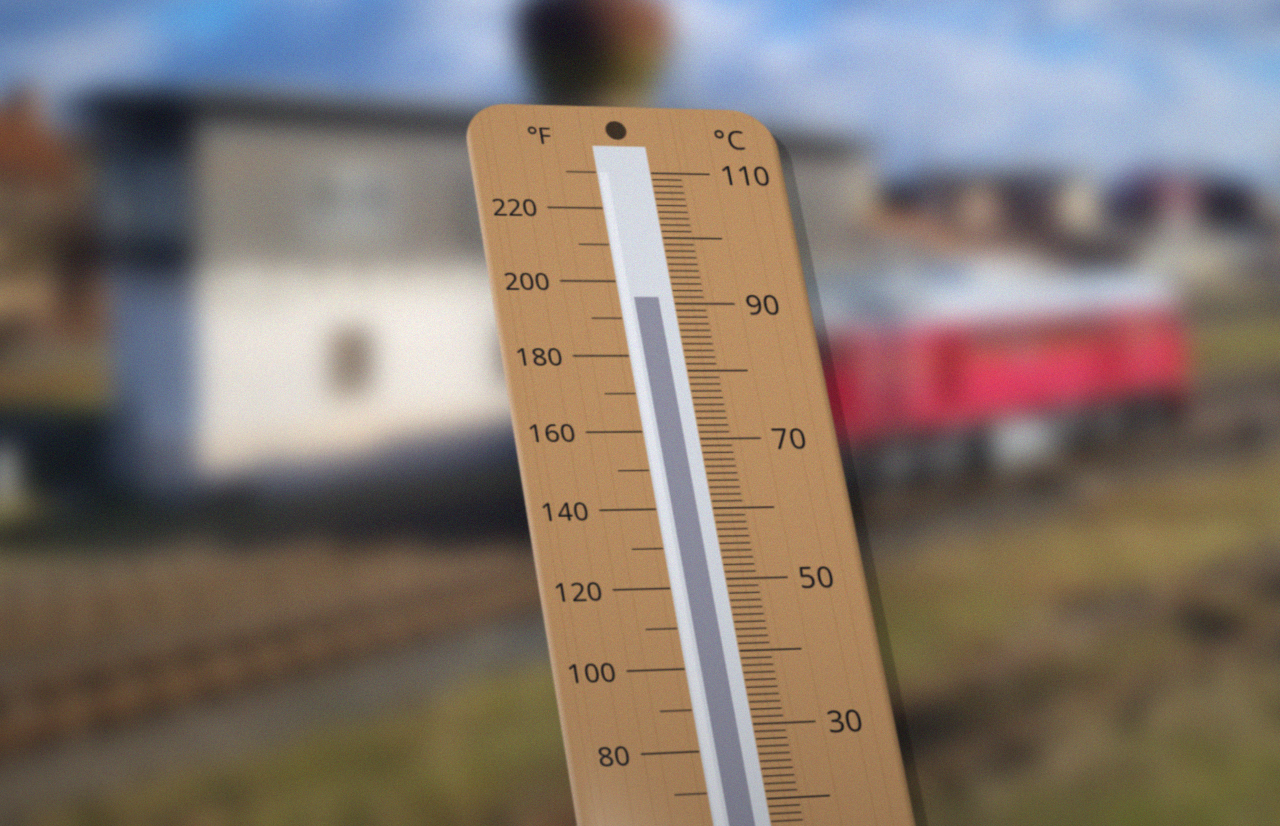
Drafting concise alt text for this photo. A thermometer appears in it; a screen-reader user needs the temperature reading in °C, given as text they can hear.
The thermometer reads 91 °C
